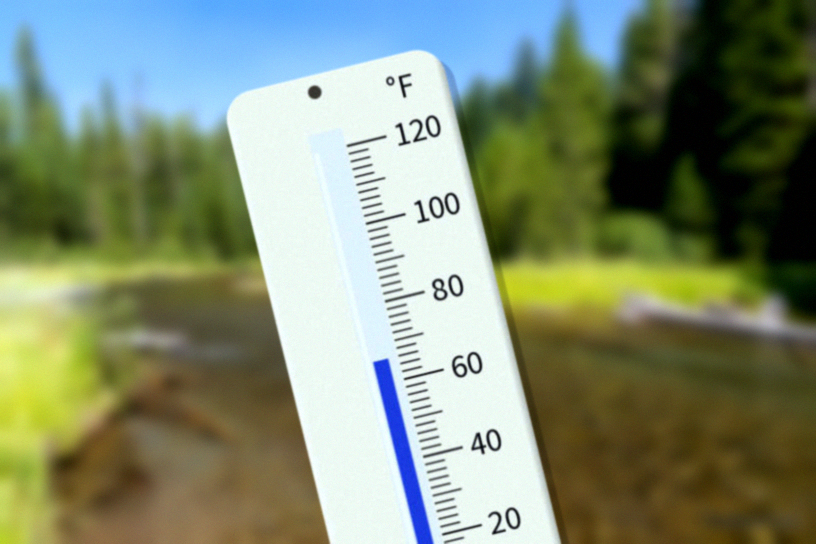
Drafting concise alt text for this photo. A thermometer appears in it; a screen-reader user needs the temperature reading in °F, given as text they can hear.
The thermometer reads 66 °F
